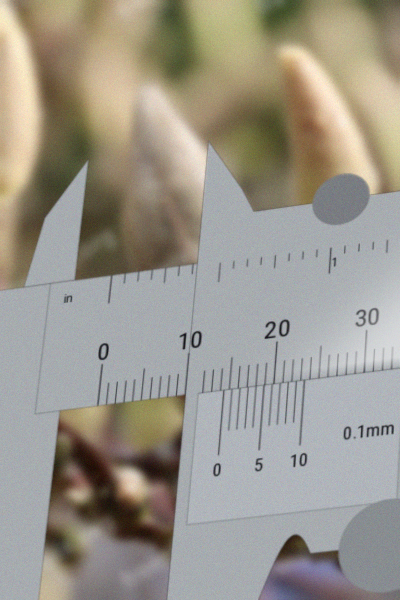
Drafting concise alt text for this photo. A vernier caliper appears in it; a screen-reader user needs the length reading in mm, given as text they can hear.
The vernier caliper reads 14.4 mm
